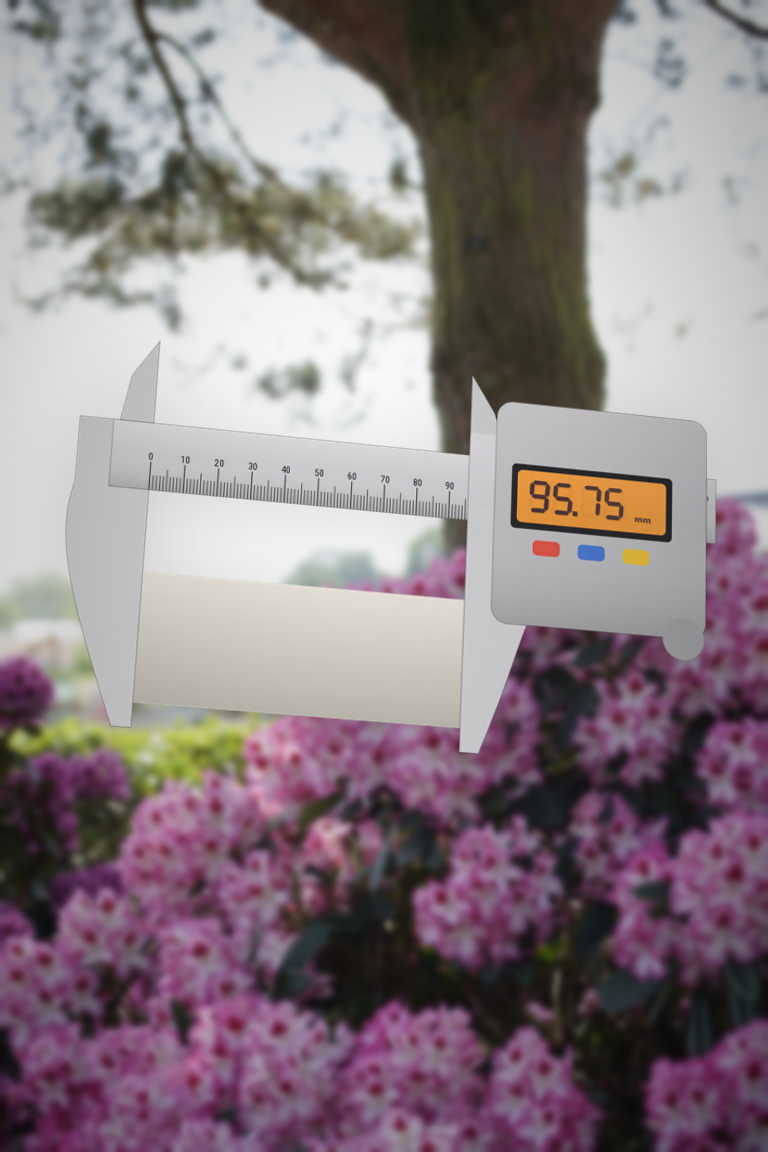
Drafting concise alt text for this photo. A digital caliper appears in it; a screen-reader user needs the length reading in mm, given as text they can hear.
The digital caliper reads 95.75 mm
